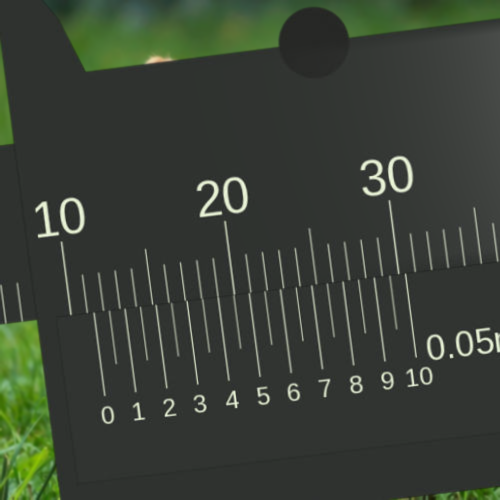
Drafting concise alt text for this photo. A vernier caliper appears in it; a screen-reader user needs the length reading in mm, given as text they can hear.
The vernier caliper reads 11.4 mm
